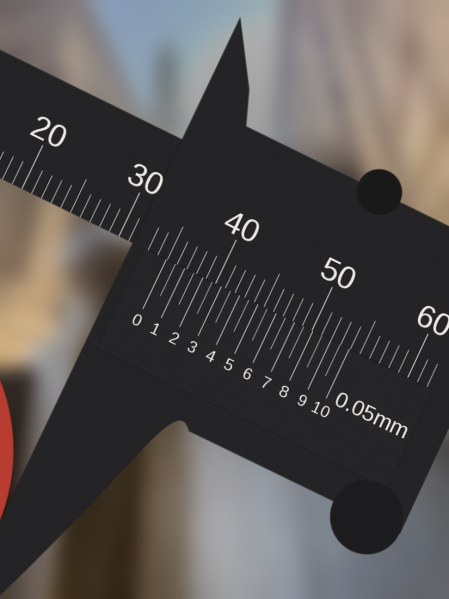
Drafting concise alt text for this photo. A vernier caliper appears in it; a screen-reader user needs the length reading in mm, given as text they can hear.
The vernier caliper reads 34.9 mm
